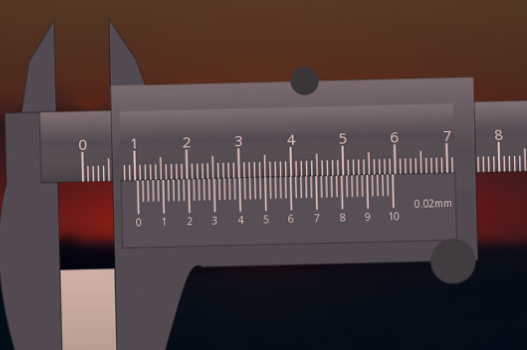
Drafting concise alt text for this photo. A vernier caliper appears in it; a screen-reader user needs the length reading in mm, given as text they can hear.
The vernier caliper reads 10.5 mm
